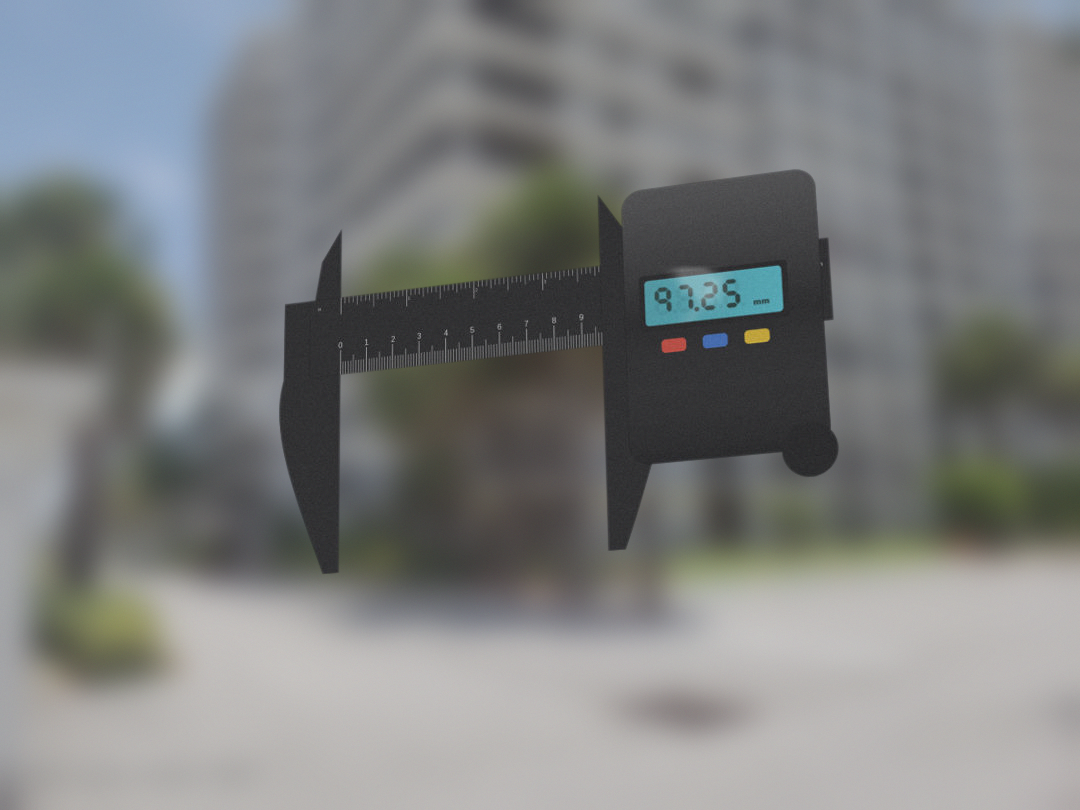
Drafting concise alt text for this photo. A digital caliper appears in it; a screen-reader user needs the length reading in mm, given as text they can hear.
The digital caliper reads 97.25 mm
